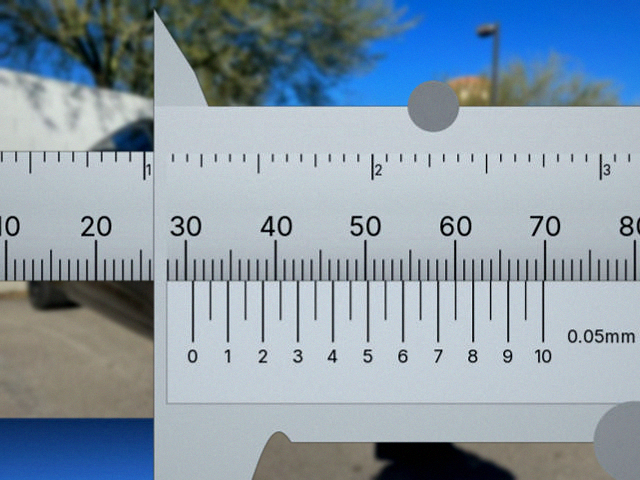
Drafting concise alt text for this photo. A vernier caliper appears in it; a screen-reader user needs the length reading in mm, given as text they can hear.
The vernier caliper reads 30.8 mm
